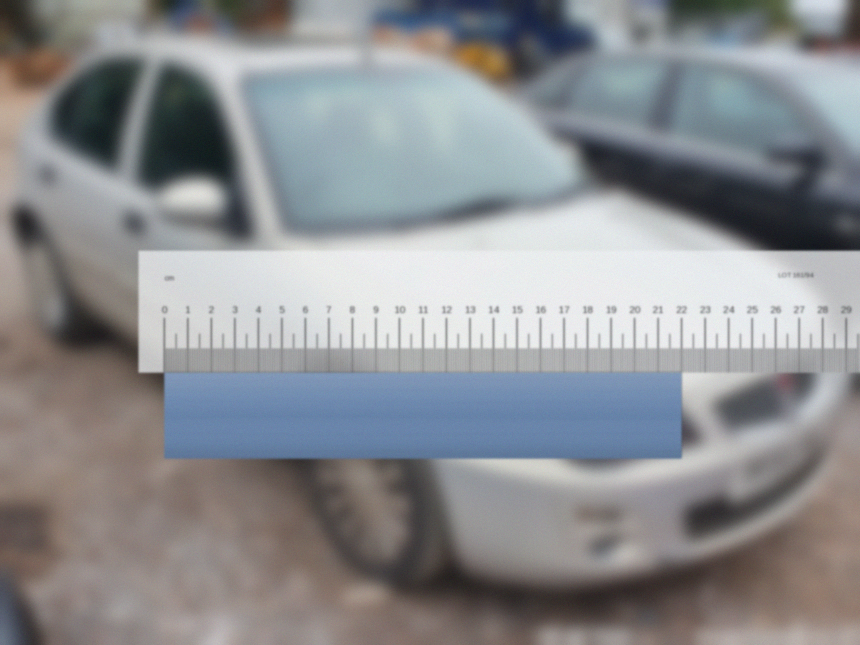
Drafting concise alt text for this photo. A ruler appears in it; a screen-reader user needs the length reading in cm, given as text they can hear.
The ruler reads 22 cm
